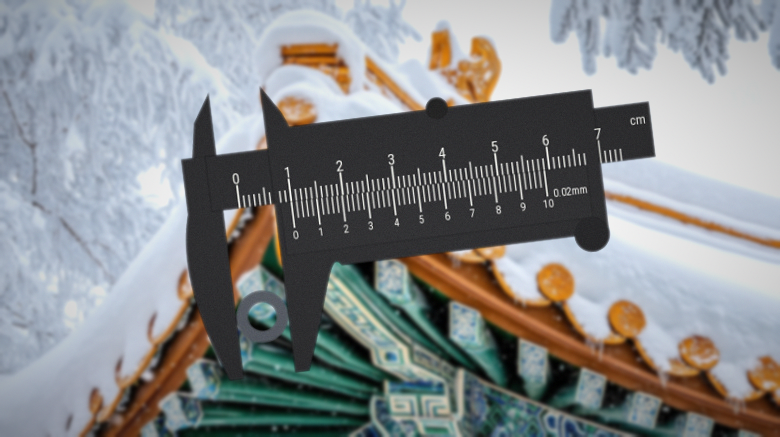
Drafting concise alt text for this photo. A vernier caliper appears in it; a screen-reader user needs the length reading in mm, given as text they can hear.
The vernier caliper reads 10.0 mm
